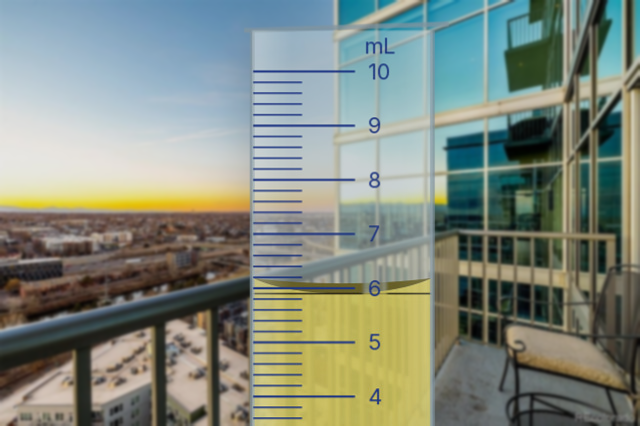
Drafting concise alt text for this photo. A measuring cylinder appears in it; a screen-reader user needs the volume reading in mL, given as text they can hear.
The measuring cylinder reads 5.9 mL
